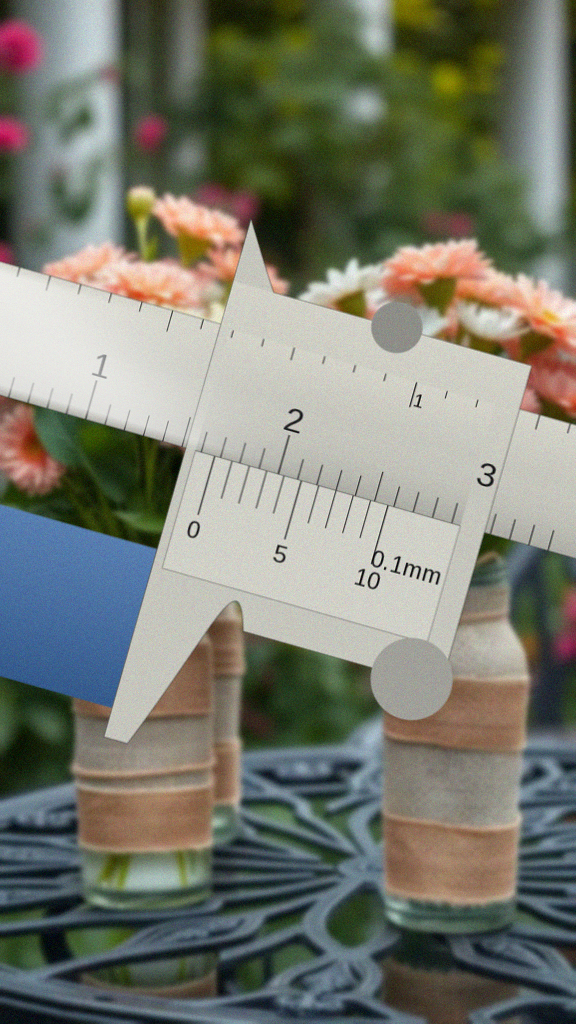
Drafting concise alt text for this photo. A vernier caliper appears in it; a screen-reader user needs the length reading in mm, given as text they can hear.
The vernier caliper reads 16.7 mm
